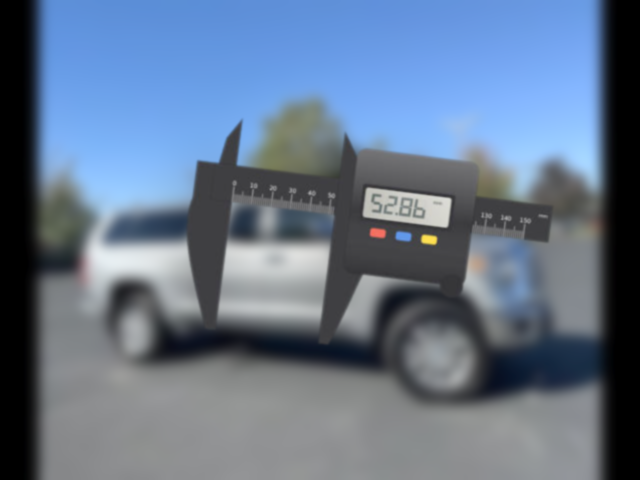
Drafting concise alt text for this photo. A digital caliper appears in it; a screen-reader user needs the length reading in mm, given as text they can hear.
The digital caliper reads 52.86 mm
